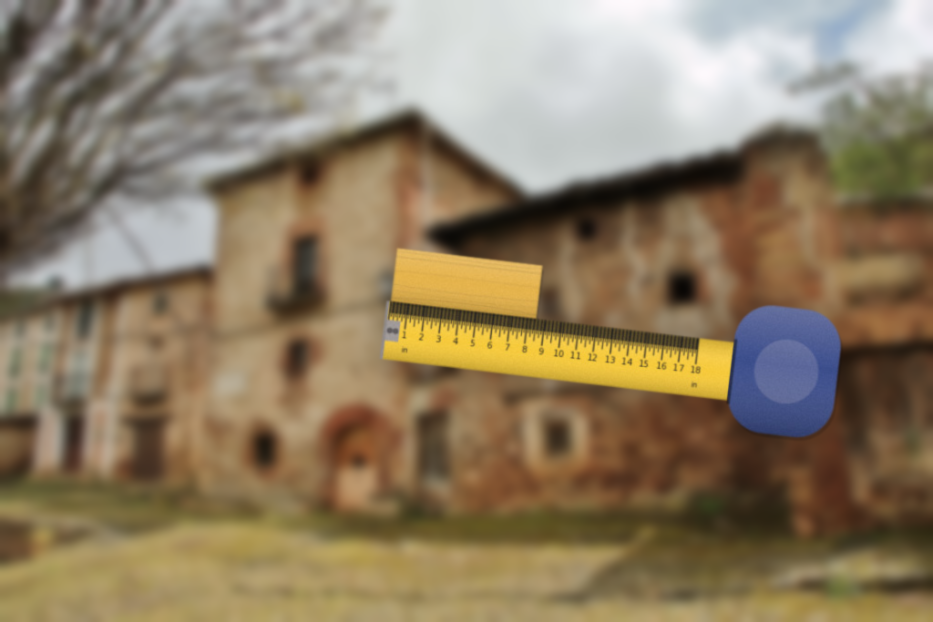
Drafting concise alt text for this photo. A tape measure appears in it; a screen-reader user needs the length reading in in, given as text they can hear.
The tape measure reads 8.5 in
